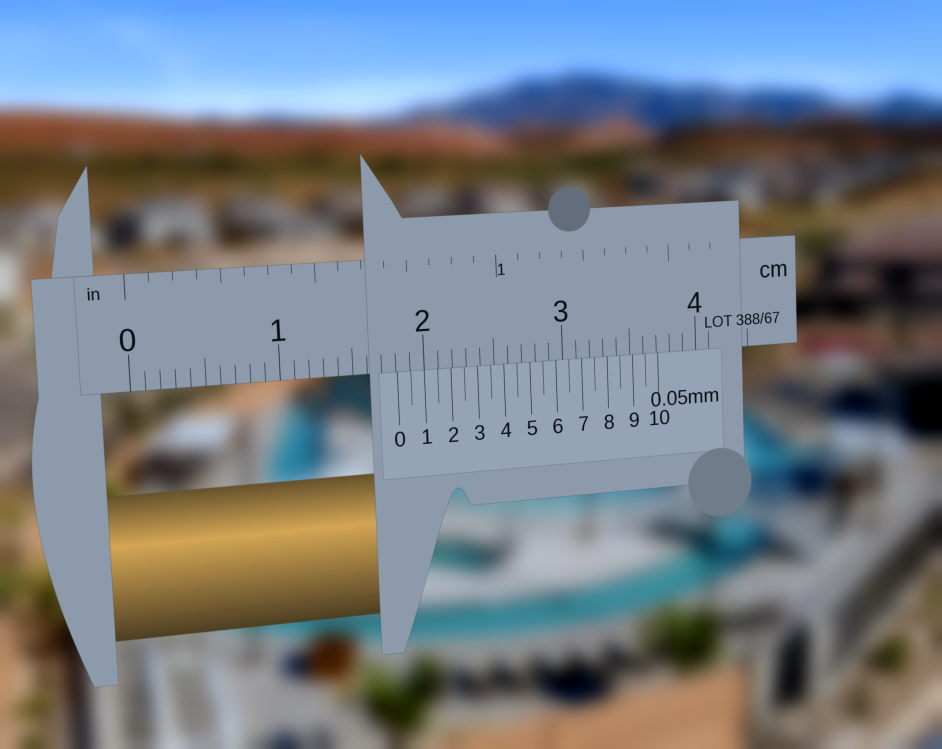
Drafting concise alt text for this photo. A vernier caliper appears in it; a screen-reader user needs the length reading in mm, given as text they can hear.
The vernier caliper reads 18.1 mm
